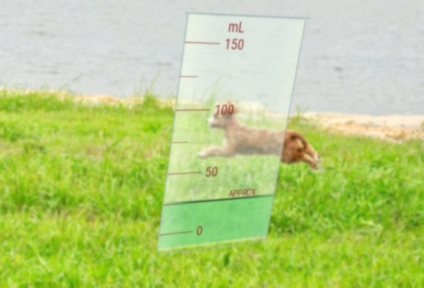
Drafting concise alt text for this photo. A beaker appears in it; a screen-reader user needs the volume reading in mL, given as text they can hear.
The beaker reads 25 mL
